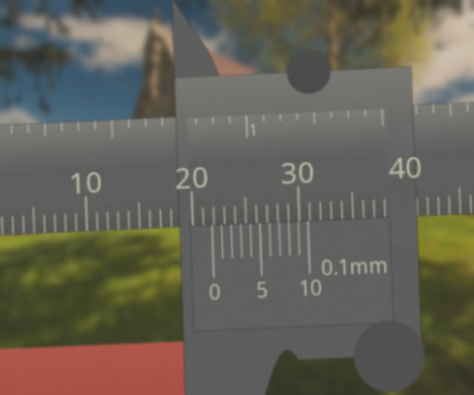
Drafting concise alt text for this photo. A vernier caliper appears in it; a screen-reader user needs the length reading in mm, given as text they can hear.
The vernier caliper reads 21.8 mm
